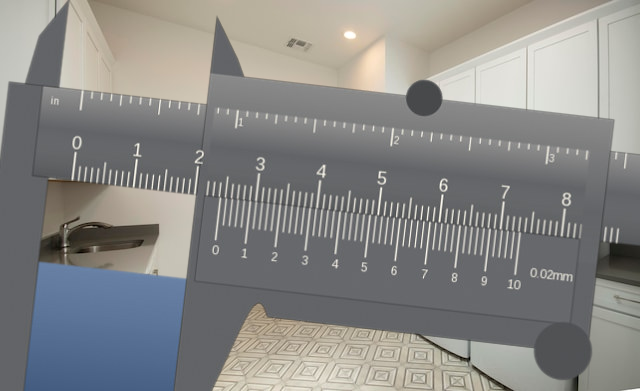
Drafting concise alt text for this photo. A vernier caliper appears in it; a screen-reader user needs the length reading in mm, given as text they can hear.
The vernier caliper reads 24.2 mm
